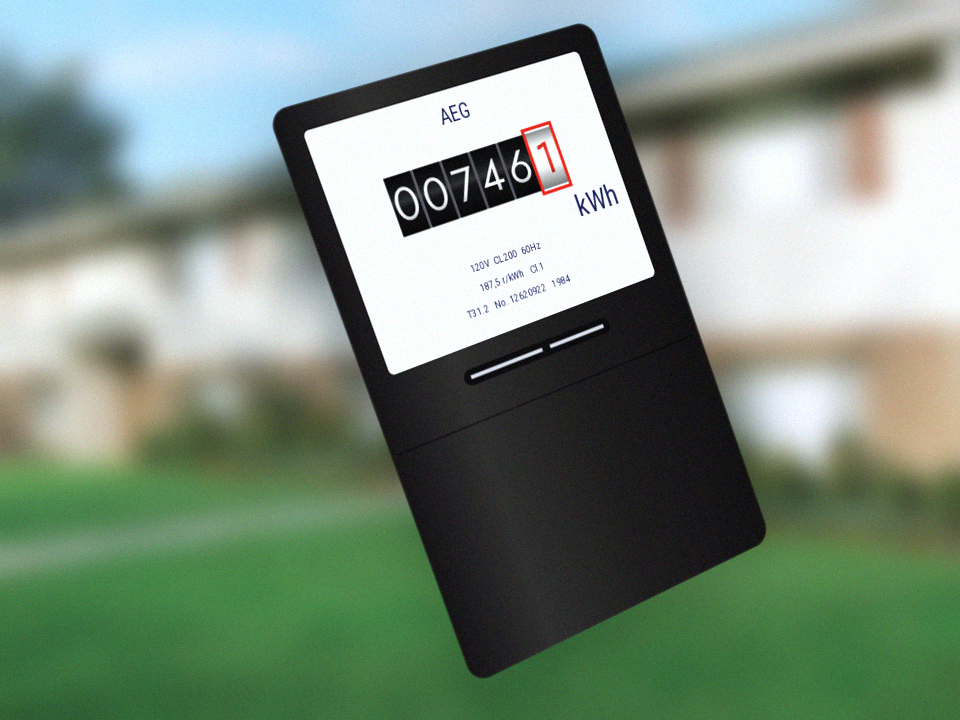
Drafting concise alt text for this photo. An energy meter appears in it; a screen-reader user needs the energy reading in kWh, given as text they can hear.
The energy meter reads 746.1 kWh
